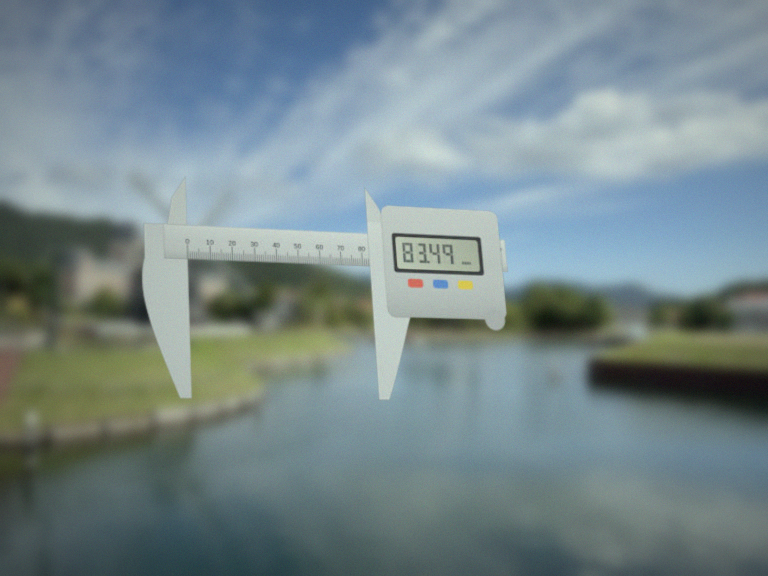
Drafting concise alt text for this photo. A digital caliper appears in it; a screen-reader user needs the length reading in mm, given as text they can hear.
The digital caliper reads 83.49 mm
